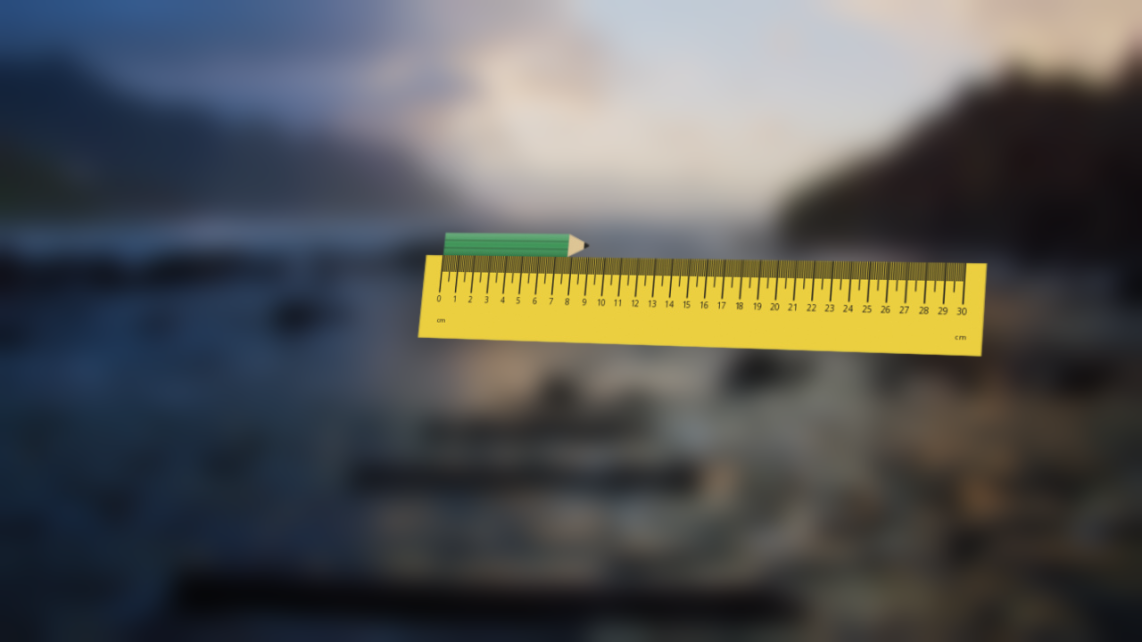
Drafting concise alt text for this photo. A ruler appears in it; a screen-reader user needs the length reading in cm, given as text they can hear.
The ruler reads 9 cm
